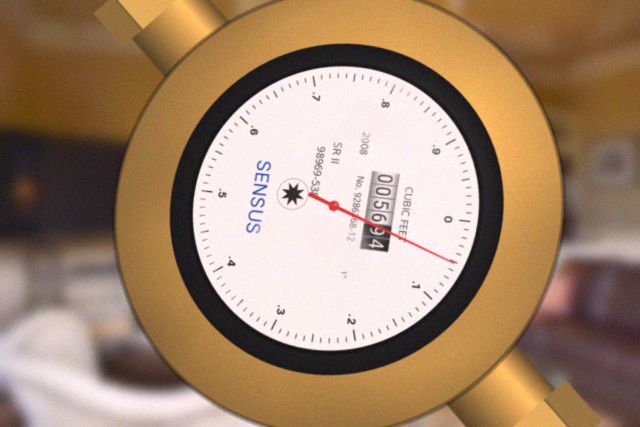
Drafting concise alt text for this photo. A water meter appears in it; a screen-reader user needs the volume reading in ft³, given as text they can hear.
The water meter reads 5694.05 ft³
